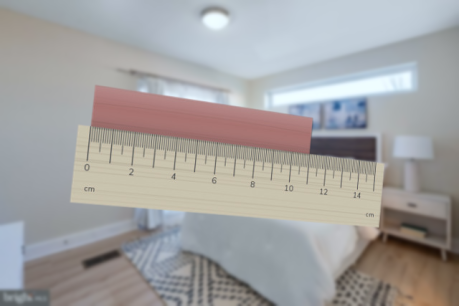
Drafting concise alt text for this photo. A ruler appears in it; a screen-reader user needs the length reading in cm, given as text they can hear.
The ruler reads 11 cm
